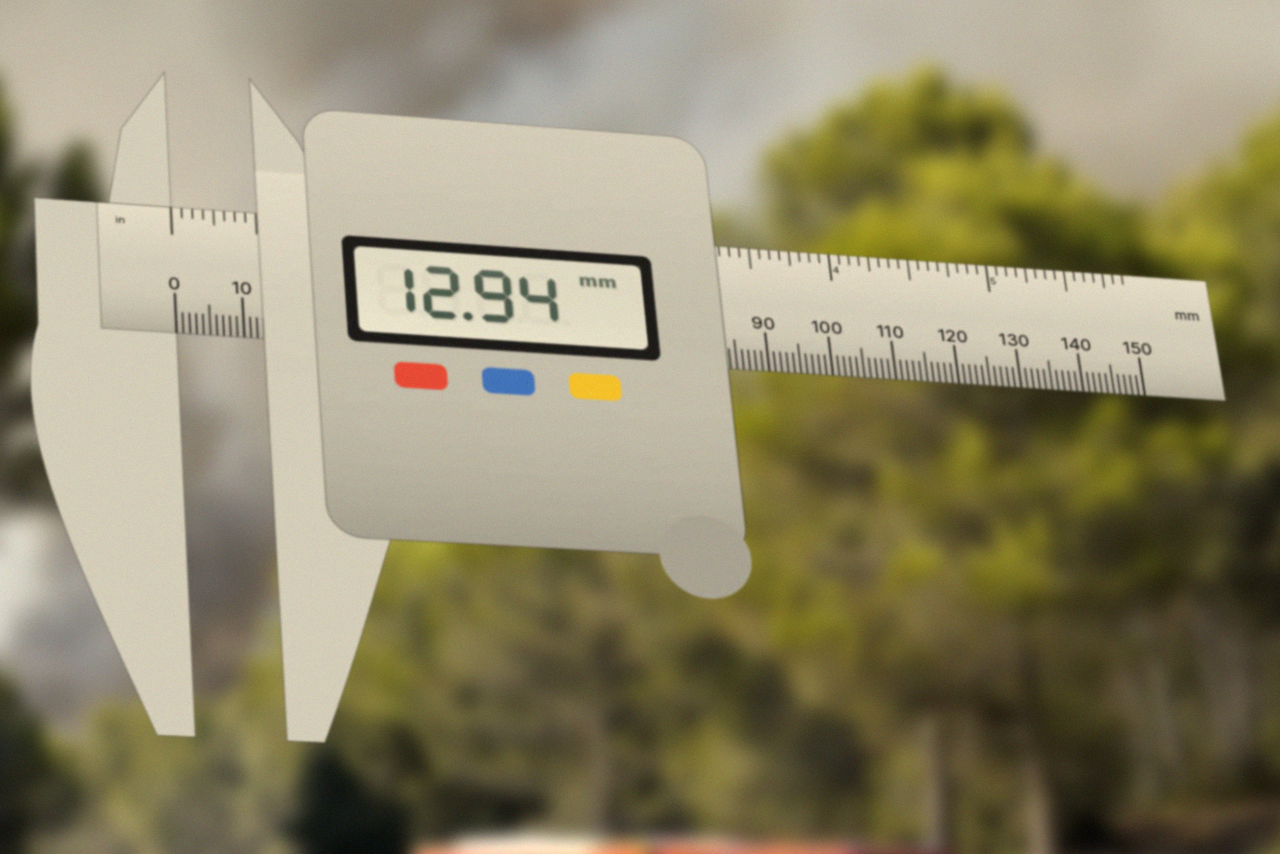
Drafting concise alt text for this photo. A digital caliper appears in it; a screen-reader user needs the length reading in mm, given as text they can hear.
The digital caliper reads 12.94 mm
